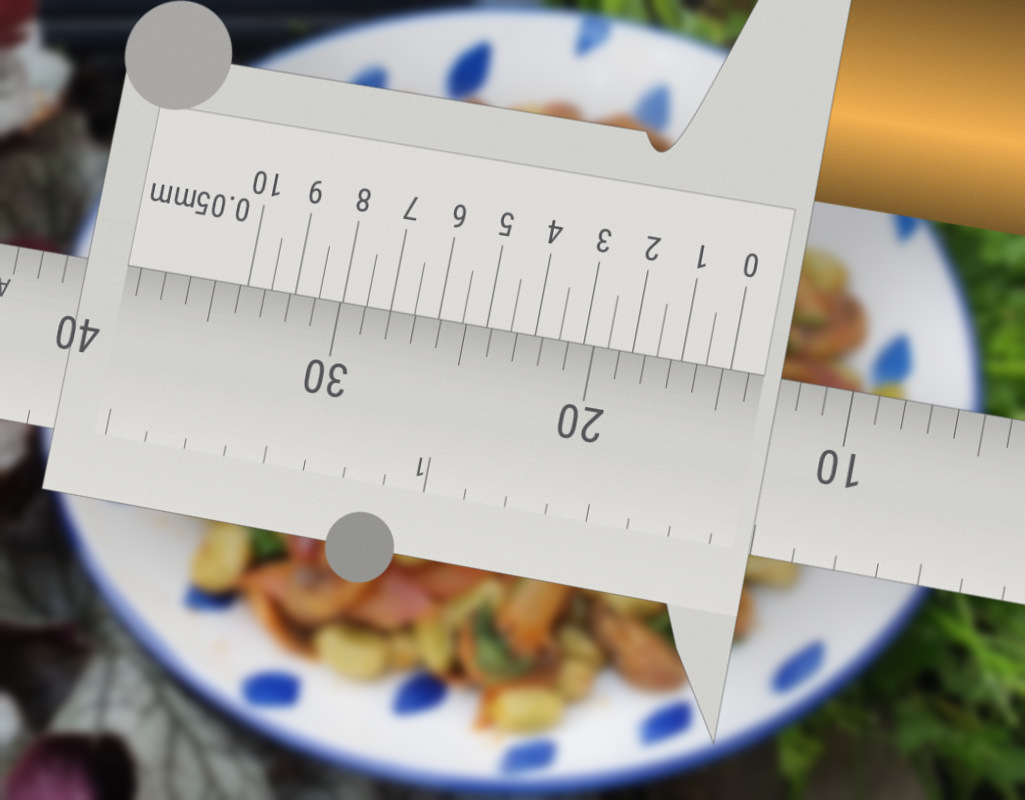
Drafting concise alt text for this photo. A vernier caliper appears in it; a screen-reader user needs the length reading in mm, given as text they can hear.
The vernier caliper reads 14.70 mm
